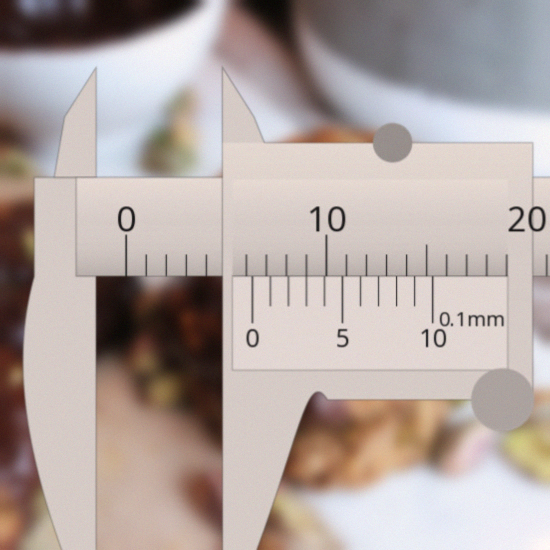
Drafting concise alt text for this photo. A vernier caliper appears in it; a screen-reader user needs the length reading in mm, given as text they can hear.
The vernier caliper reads 6.3 mm
